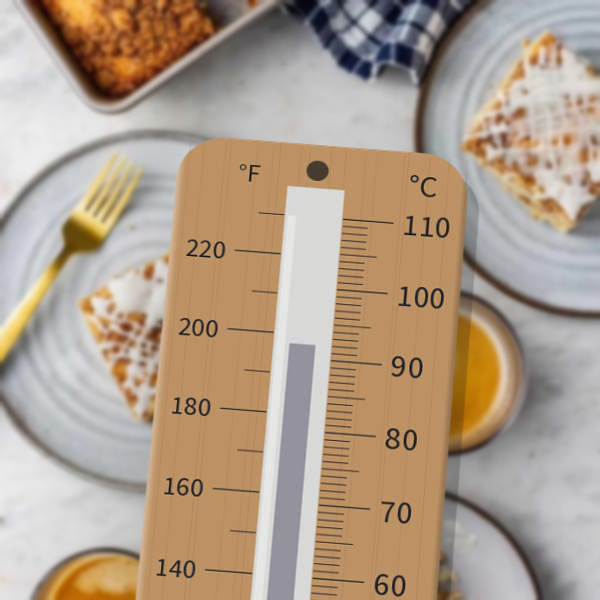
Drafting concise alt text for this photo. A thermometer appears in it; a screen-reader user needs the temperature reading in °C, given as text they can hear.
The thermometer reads 92 °C
